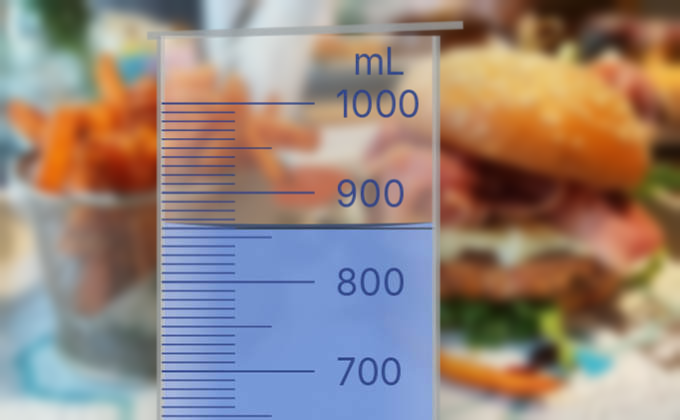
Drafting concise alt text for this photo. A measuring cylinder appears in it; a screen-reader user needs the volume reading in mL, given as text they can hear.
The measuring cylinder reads 860 mL
